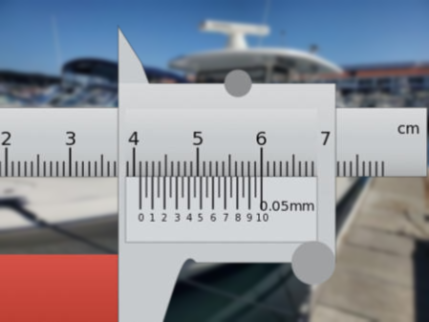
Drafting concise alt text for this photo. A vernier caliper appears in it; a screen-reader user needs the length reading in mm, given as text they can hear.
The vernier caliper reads 41.0 mm
